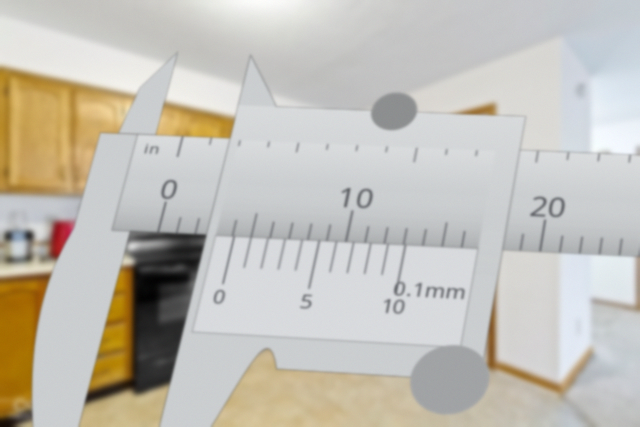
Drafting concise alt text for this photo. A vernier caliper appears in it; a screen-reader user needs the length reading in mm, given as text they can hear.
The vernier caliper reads 4.1 mm
